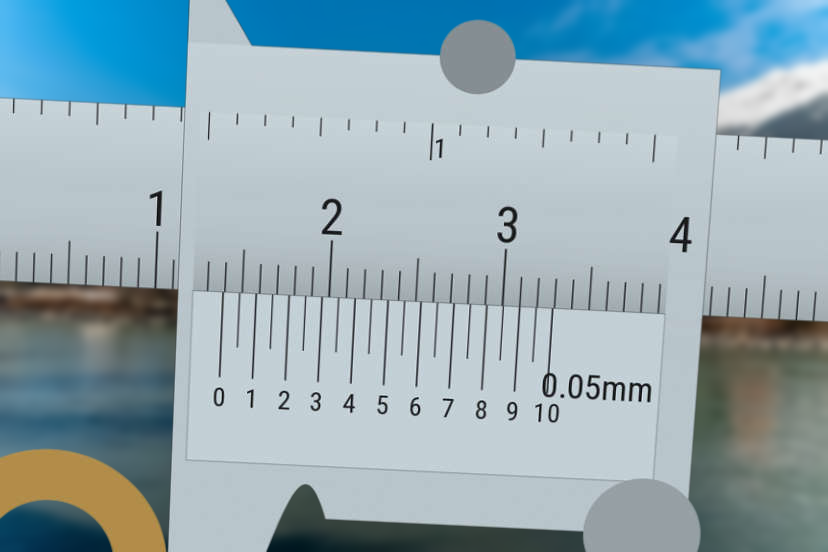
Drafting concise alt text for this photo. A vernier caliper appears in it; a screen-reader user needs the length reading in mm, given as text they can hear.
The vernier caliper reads 13.9 mm
